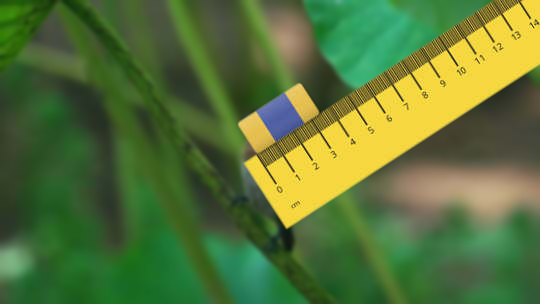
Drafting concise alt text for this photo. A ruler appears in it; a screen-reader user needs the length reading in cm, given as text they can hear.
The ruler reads 3.5 cm
